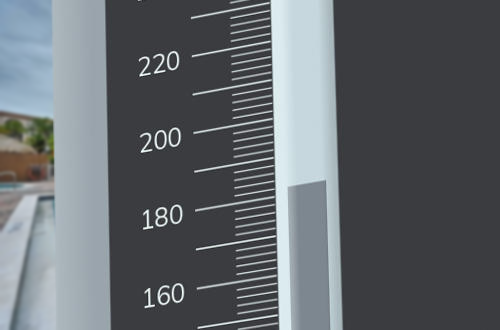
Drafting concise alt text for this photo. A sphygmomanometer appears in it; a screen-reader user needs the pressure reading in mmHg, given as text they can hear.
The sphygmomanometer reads 182 mmHg
